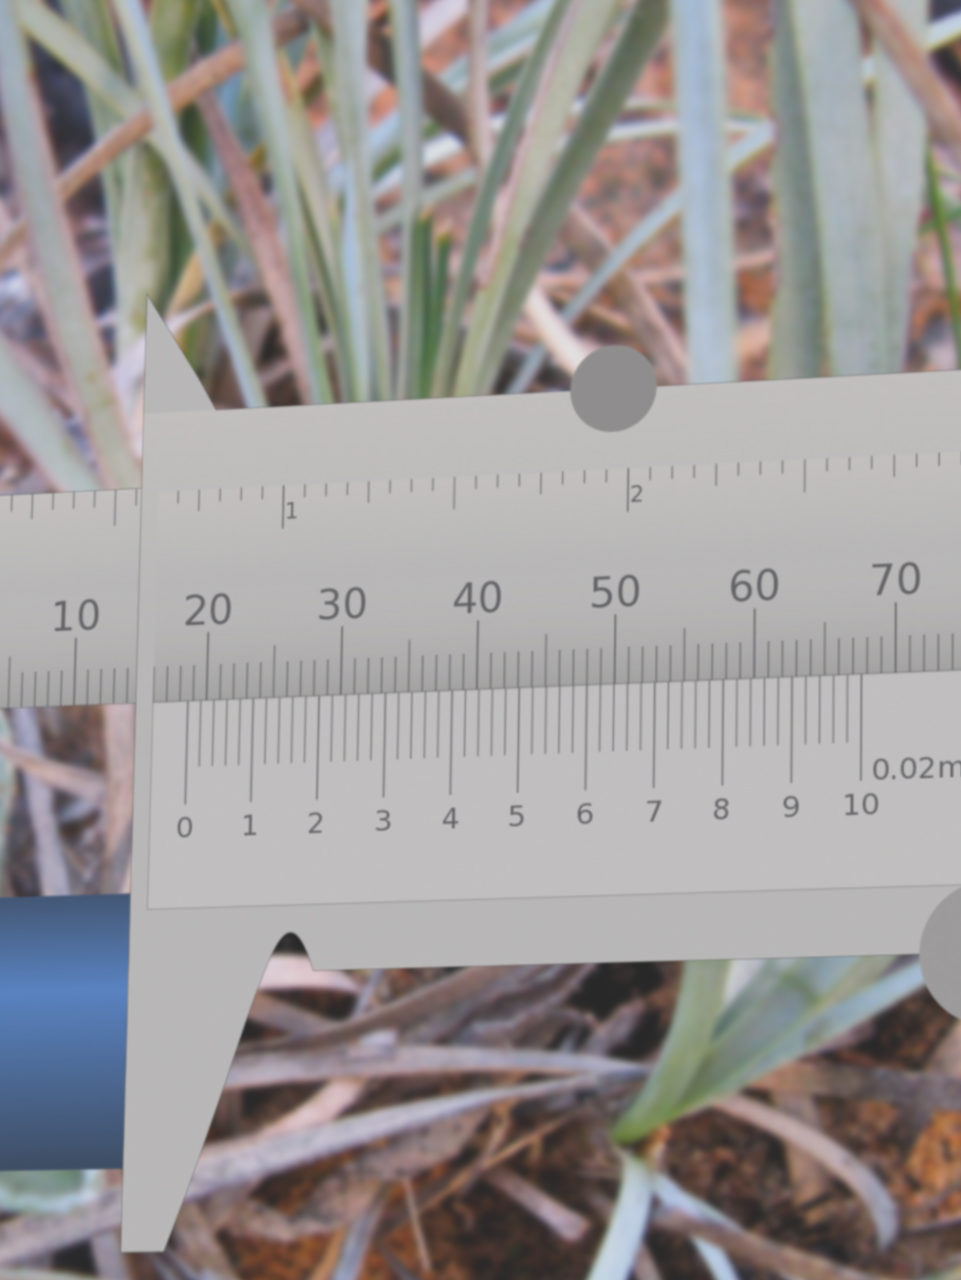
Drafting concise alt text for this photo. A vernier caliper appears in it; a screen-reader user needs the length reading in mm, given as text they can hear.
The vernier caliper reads 18.6 mm
